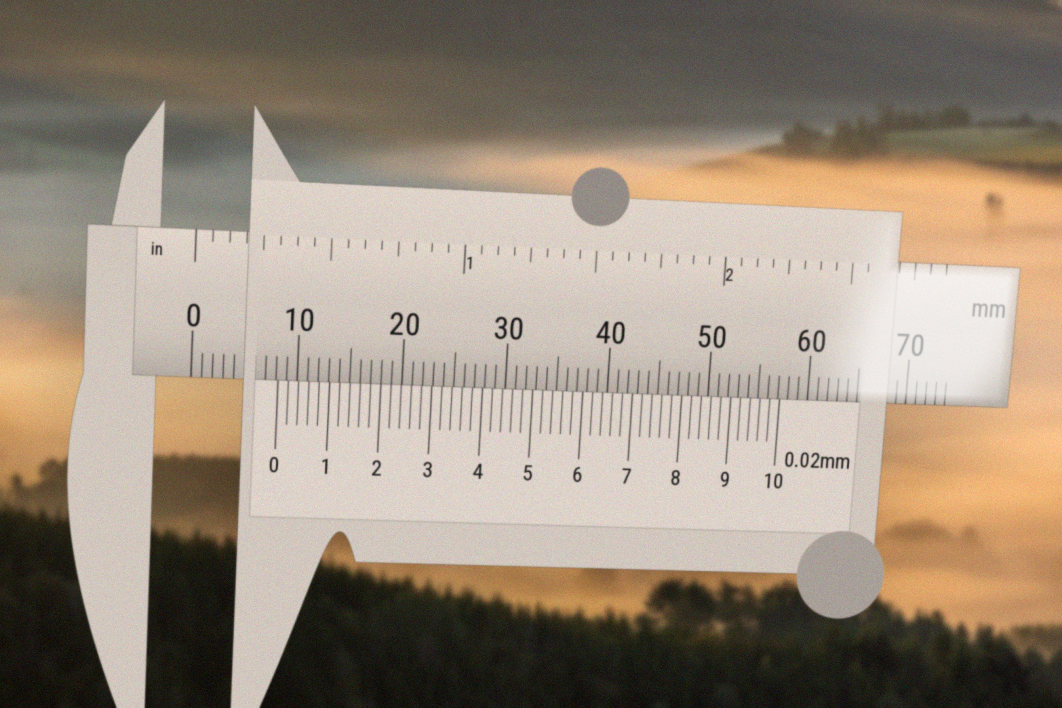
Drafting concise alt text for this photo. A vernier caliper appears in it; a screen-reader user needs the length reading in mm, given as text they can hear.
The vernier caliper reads 8.2 mm
